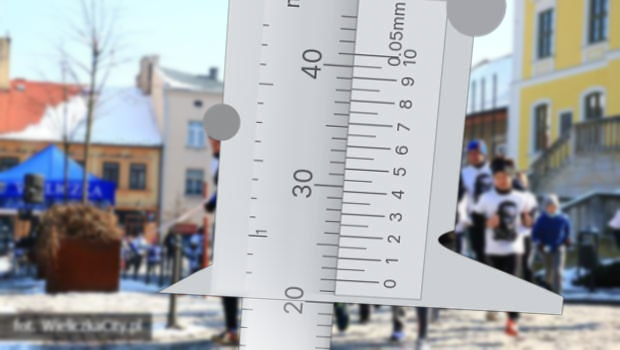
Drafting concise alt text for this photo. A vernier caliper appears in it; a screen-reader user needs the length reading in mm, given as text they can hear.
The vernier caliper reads 22.0 mm
